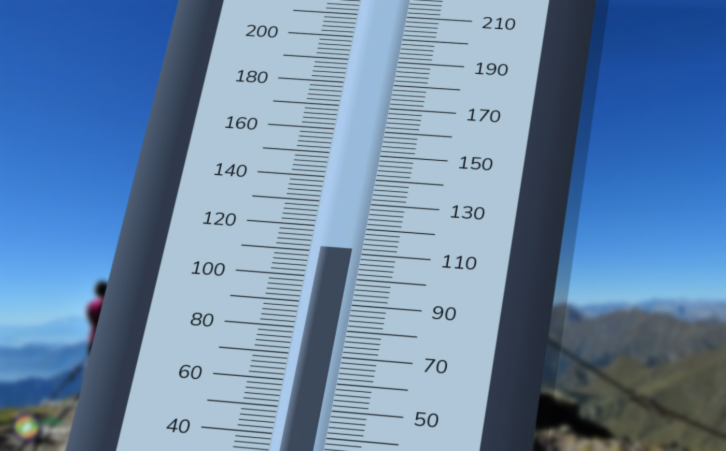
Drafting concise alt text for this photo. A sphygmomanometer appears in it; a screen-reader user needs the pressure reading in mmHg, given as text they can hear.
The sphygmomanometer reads 112 mmHg
